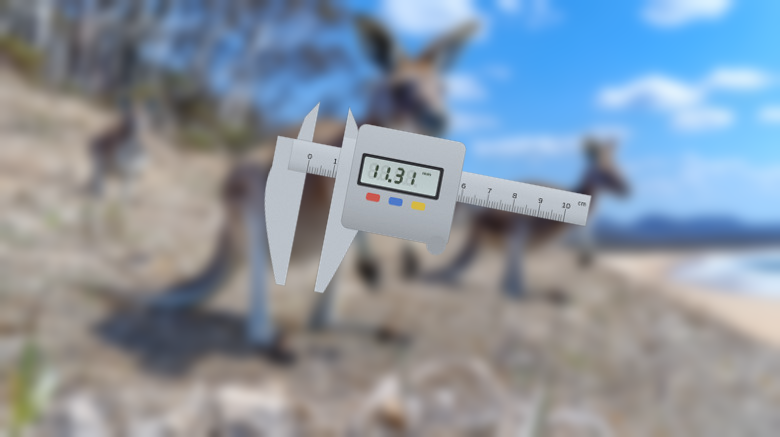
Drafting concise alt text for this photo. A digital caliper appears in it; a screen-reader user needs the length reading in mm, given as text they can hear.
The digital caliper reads 11.31 mm
